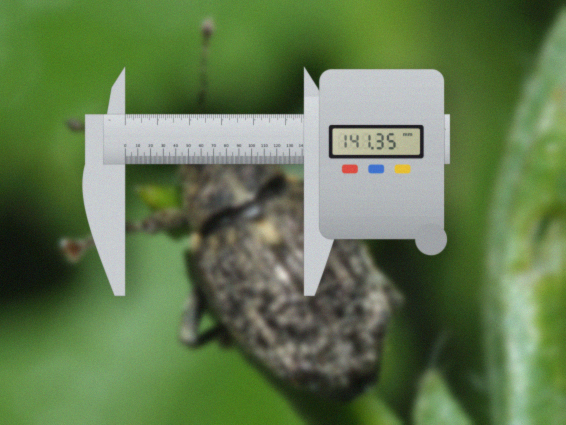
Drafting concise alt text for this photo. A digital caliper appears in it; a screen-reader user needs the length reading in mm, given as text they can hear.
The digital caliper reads 141.35 mm
